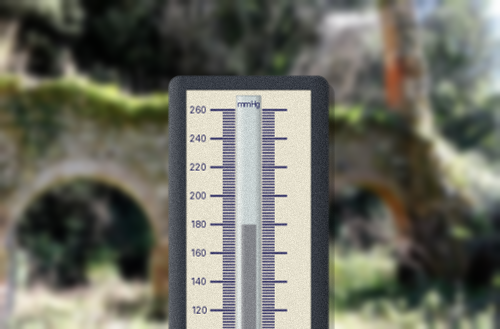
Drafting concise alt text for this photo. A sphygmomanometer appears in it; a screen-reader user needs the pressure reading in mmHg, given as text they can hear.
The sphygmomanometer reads 180 mmHg
